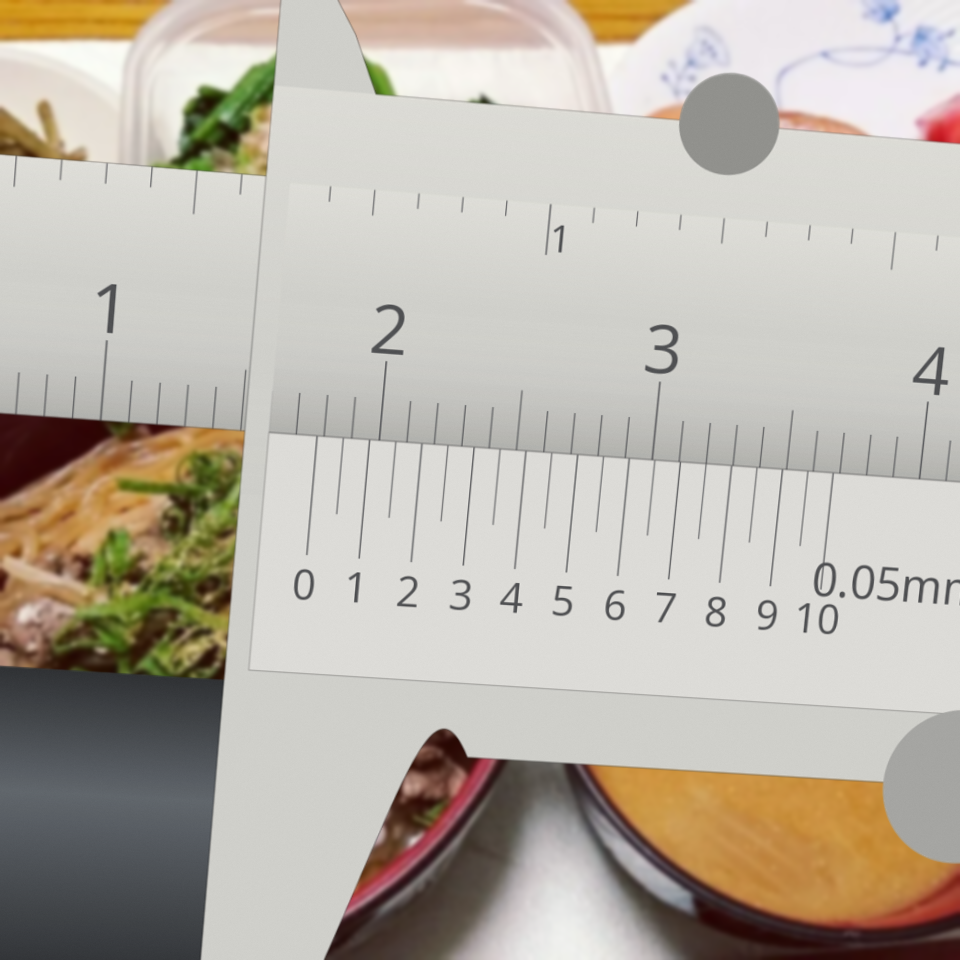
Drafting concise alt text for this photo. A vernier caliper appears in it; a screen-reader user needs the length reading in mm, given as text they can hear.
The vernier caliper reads 17.75 mm
